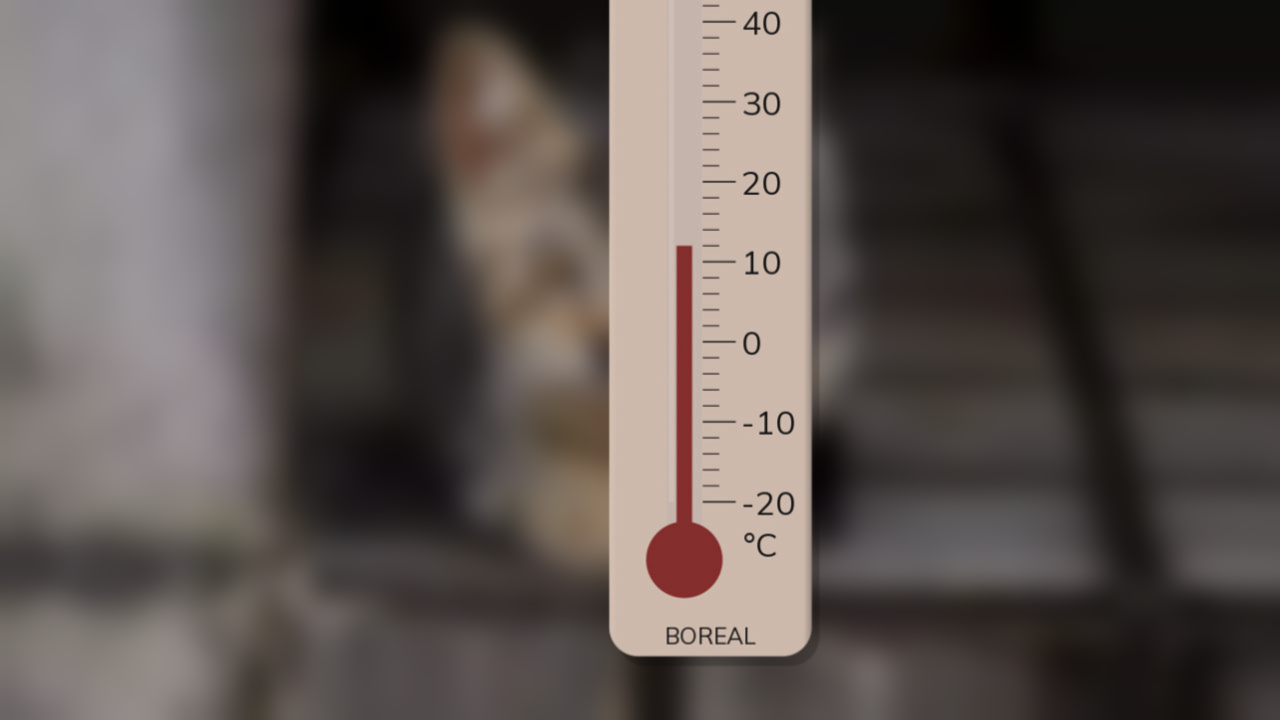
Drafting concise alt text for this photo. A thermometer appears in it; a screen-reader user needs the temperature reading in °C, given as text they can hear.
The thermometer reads 12 °C
